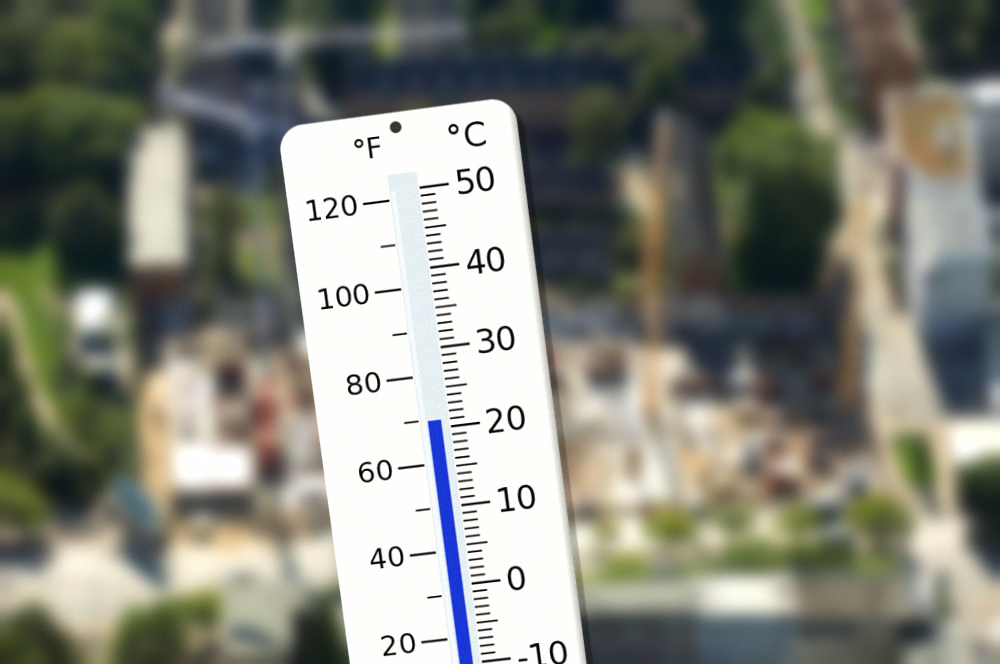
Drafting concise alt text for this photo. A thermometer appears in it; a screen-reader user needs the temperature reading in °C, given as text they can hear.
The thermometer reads 21 °C
